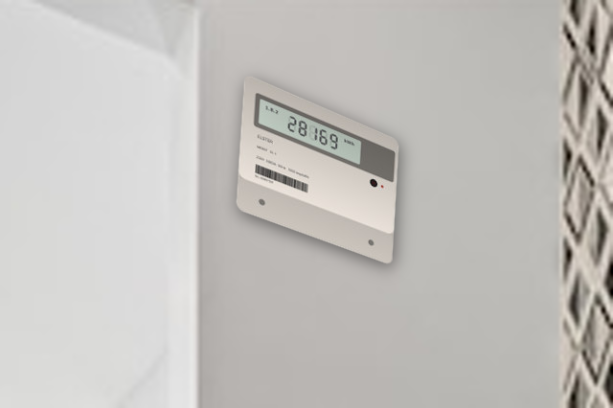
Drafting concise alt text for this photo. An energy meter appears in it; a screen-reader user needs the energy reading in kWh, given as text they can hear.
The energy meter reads 28169 kWh
